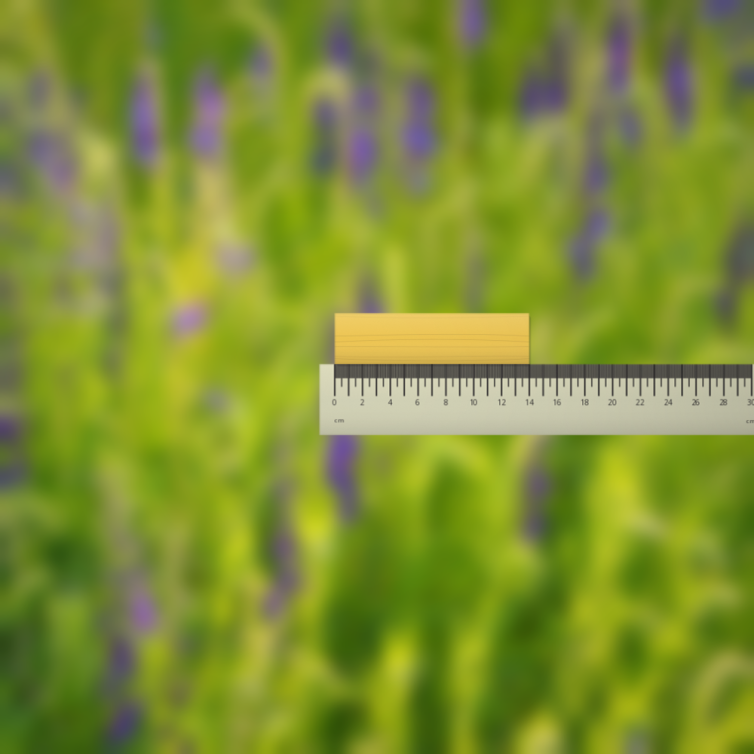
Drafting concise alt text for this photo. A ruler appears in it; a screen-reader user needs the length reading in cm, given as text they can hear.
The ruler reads 14 cm
